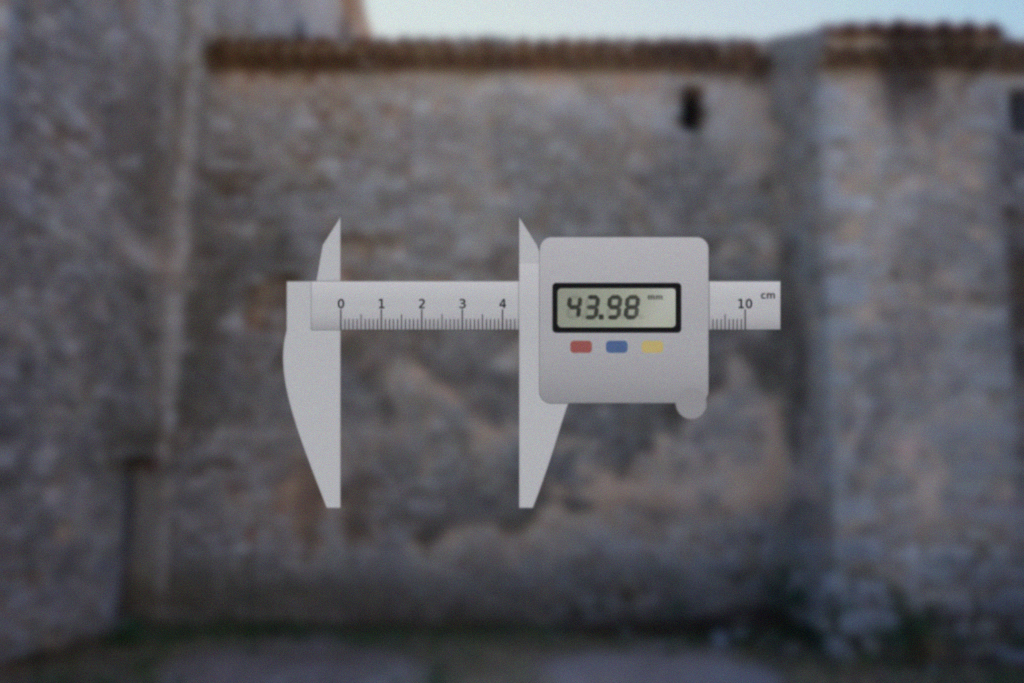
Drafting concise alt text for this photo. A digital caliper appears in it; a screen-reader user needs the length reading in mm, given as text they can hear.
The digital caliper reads 43.98 mm
